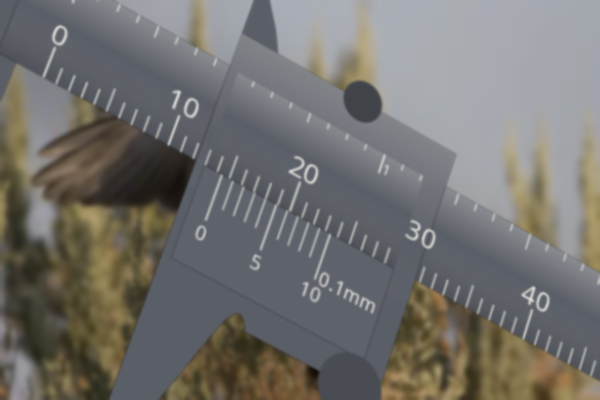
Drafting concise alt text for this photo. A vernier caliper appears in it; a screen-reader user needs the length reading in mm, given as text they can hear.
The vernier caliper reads 14.4 mm
